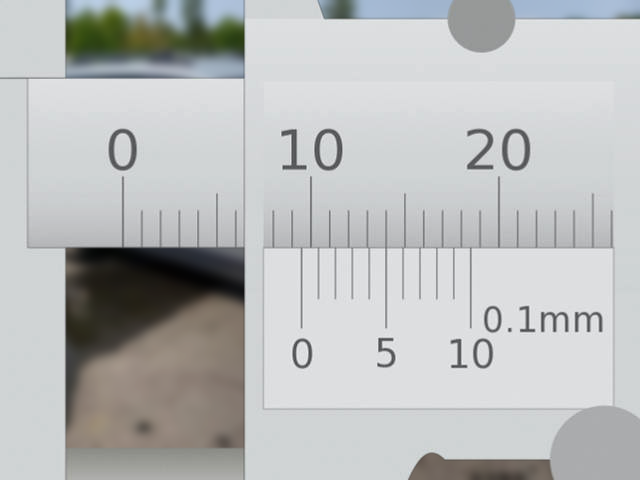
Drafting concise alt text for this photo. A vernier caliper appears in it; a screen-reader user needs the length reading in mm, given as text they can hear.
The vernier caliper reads 9.5 mm
